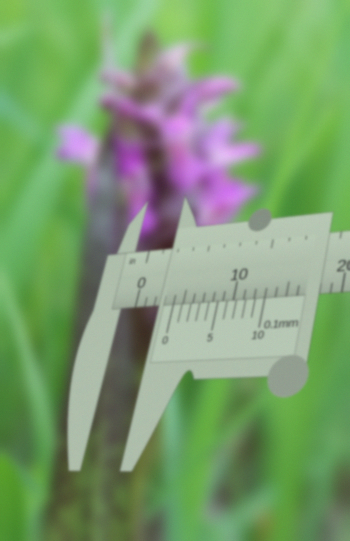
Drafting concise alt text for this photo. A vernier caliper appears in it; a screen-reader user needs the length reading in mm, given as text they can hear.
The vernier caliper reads 4.0 mm
